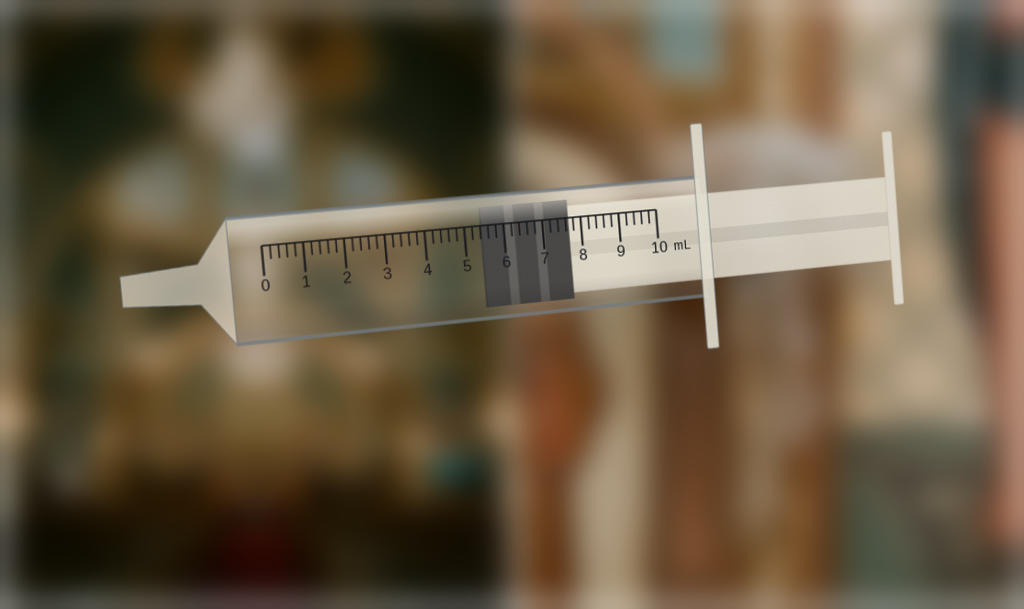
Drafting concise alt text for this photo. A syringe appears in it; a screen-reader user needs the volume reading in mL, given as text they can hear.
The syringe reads 5.4 mL
